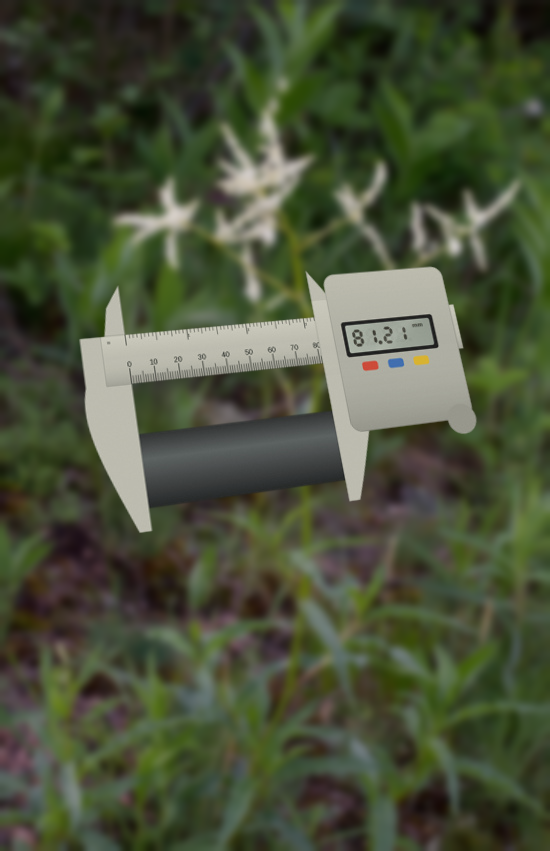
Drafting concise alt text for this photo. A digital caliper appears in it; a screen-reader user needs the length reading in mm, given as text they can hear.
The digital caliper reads 81.21 mm
